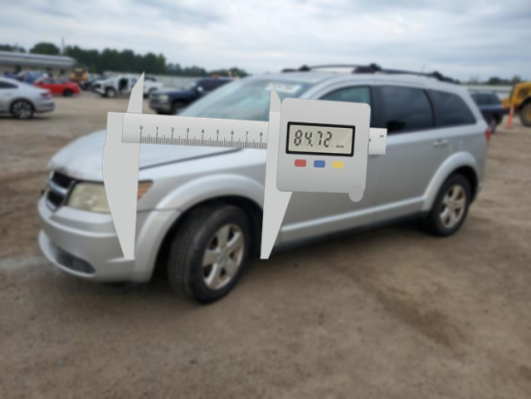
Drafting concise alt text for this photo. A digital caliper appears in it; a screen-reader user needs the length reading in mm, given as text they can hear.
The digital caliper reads 84.72 mm
